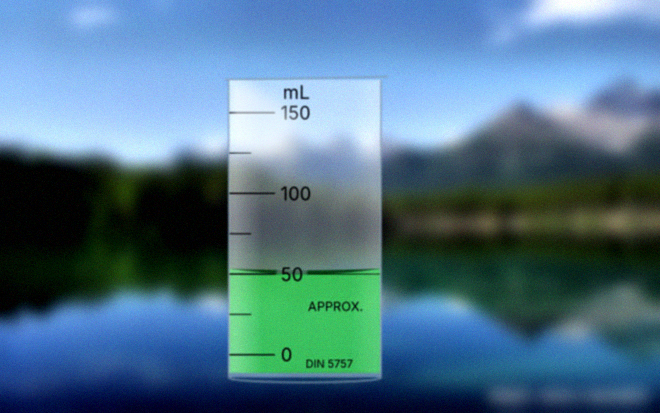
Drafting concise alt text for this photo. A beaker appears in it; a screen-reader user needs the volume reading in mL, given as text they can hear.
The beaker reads 50 mL
